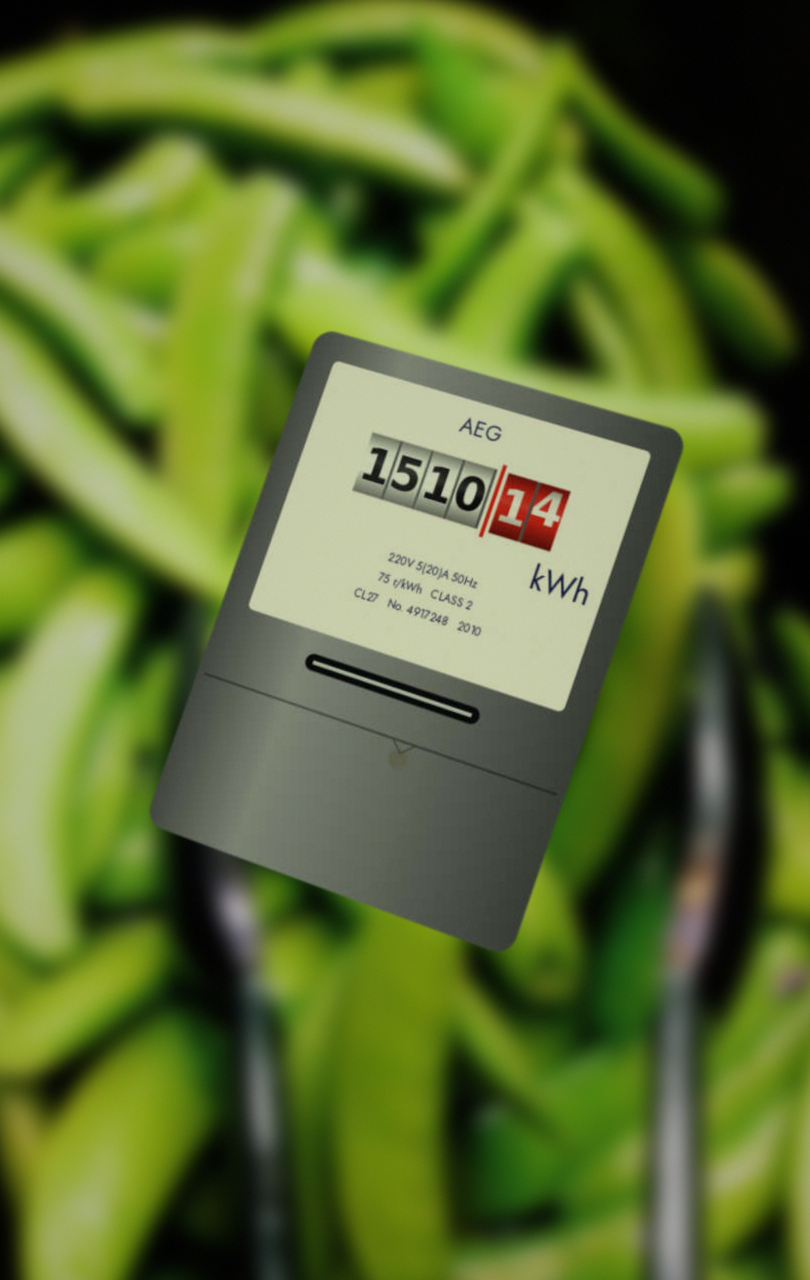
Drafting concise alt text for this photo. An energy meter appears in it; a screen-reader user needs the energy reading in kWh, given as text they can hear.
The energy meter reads 1510.14 kWh
